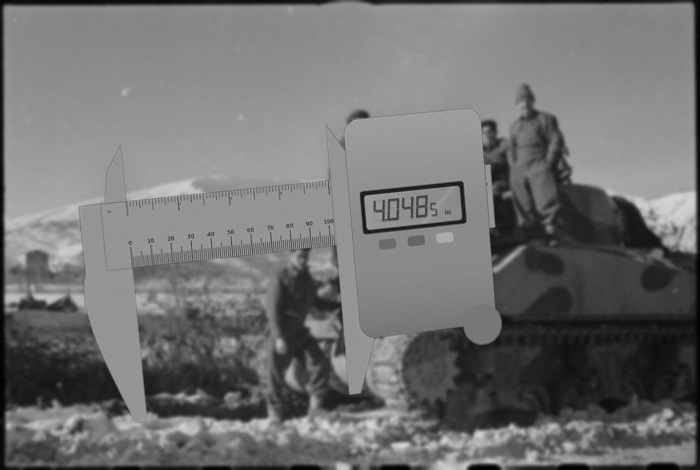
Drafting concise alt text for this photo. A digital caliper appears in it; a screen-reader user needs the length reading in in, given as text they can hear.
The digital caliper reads 4.0485 in
